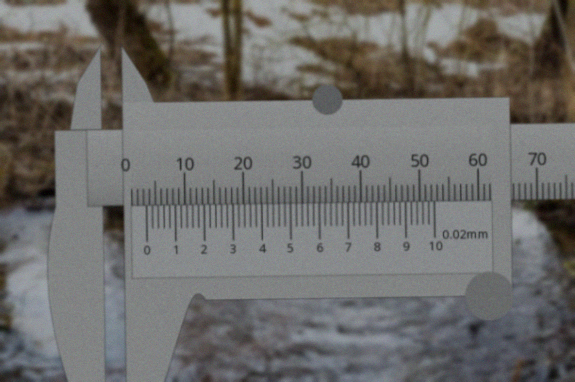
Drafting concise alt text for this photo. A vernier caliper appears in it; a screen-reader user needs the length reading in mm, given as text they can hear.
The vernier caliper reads 3.5 mm
